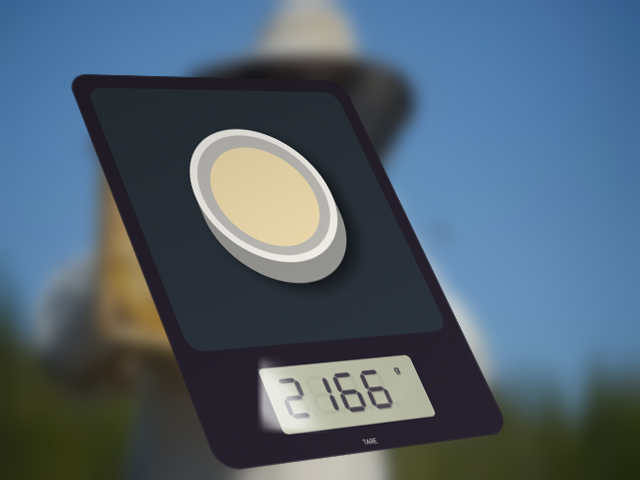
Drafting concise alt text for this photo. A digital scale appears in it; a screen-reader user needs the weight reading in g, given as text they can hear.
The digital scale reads 2166 g
